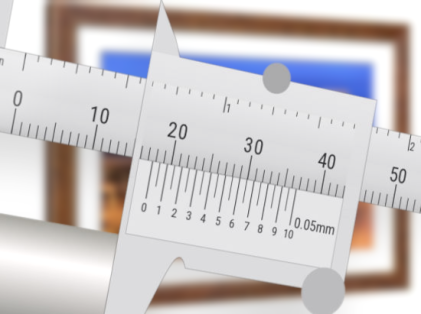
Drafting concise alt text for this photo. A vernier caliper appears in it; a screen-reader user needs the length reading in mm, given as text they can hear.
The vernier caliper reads 17.6 mm
